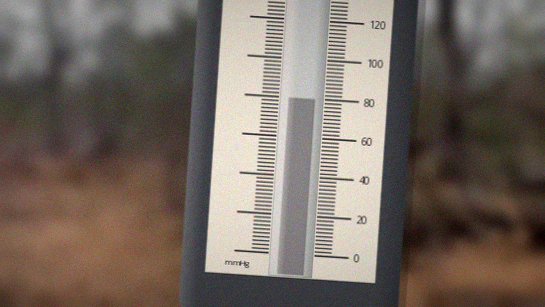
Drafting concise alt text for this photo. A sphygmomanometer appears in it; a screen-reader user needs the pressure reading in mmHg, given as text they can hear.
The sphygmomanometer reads 80 mmHg
